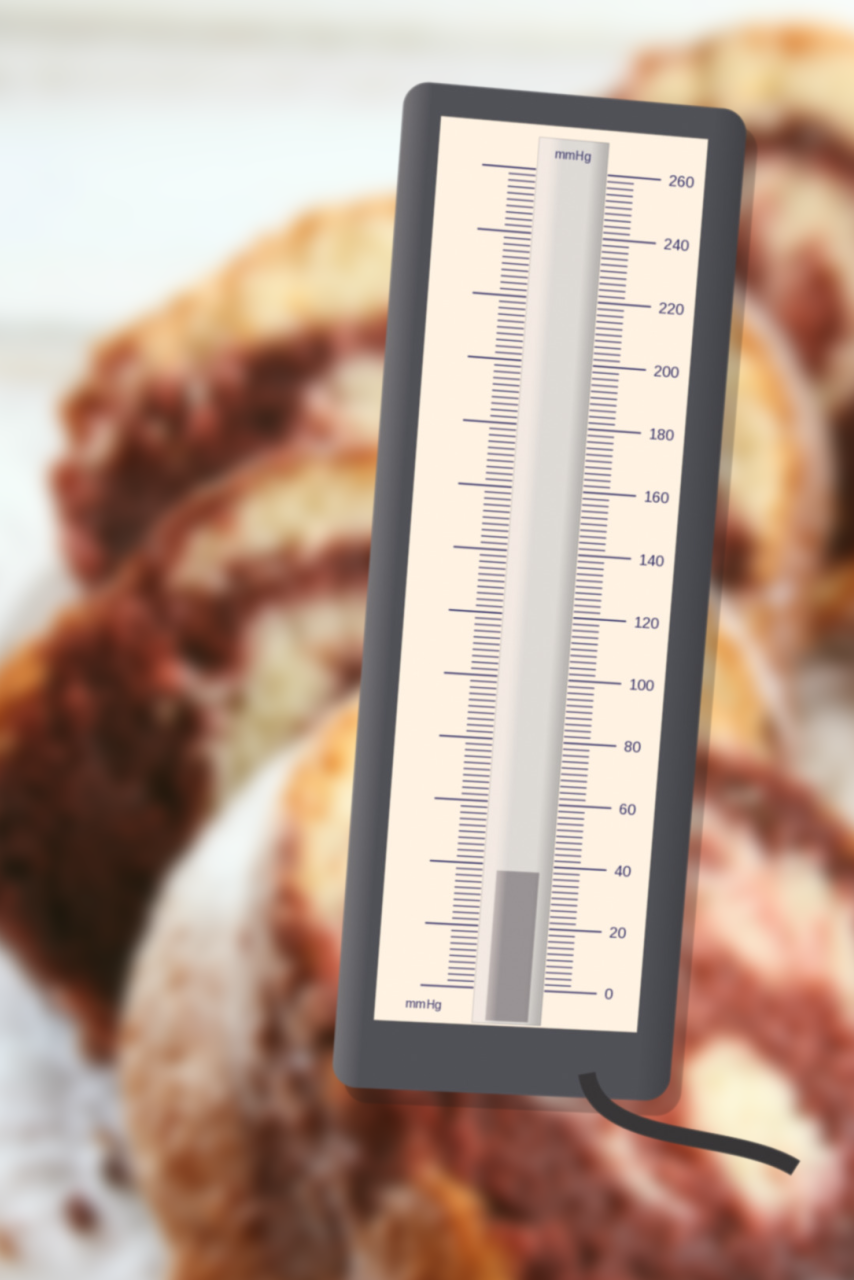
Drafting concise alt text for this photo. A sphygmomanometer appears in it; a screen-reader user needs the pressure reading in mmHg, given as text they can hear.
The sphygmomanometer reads 38 mmHg
